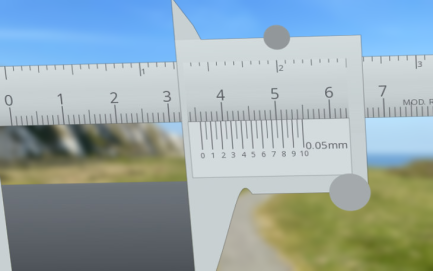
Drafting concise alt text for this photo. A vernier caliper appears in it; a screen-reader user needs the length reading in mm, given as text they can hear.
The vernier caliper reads 35.8 mm
